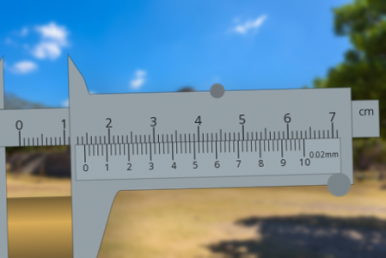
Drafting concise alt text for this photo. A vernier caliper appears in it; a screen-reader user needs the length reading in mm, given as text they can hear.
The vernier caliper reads 14.5 mm
